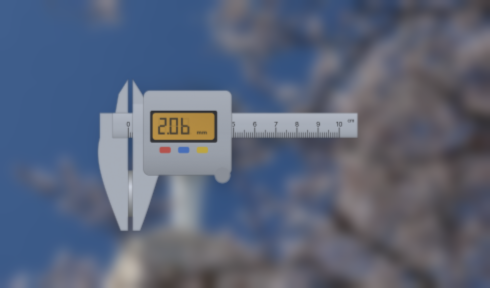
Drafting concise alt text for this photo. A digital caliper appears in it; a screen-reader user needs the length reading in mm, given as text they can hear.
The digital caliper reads 2.06 mm
